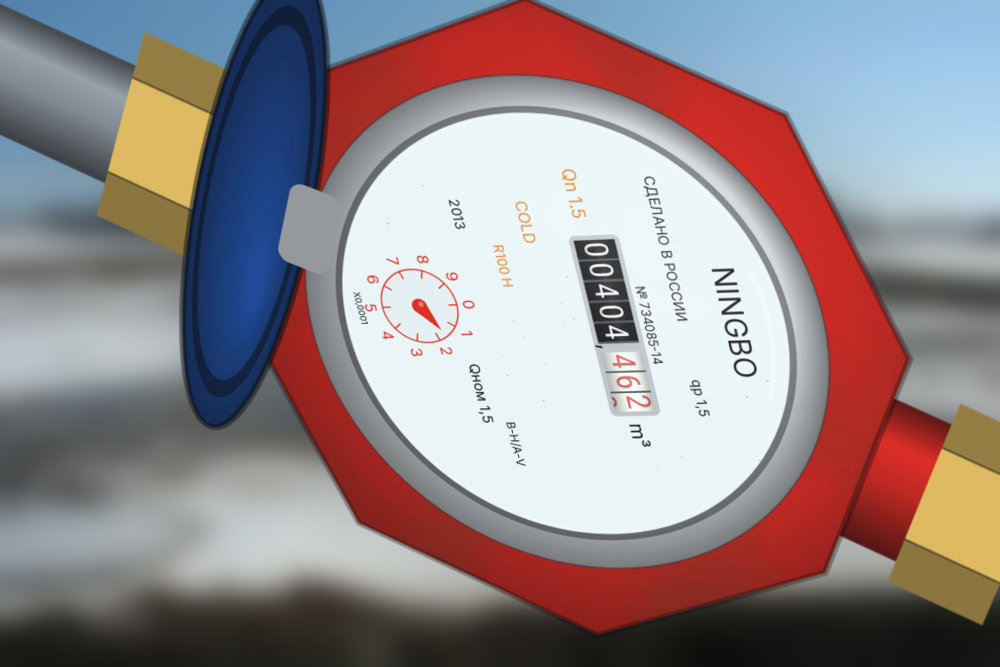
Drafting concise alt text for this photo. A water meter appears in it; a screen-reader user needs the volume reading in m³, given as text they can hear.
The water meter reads 404.4621 m³
